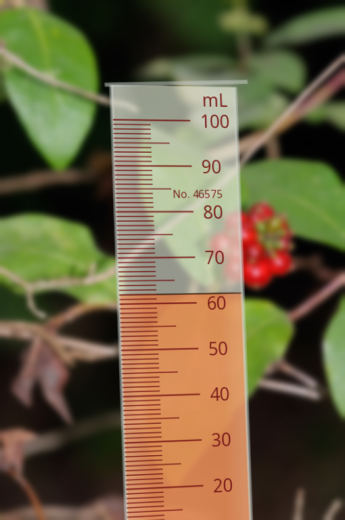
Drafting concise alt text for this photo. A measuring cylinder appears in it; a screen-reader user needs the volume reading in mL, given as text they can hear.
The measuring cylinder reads 62 mL
